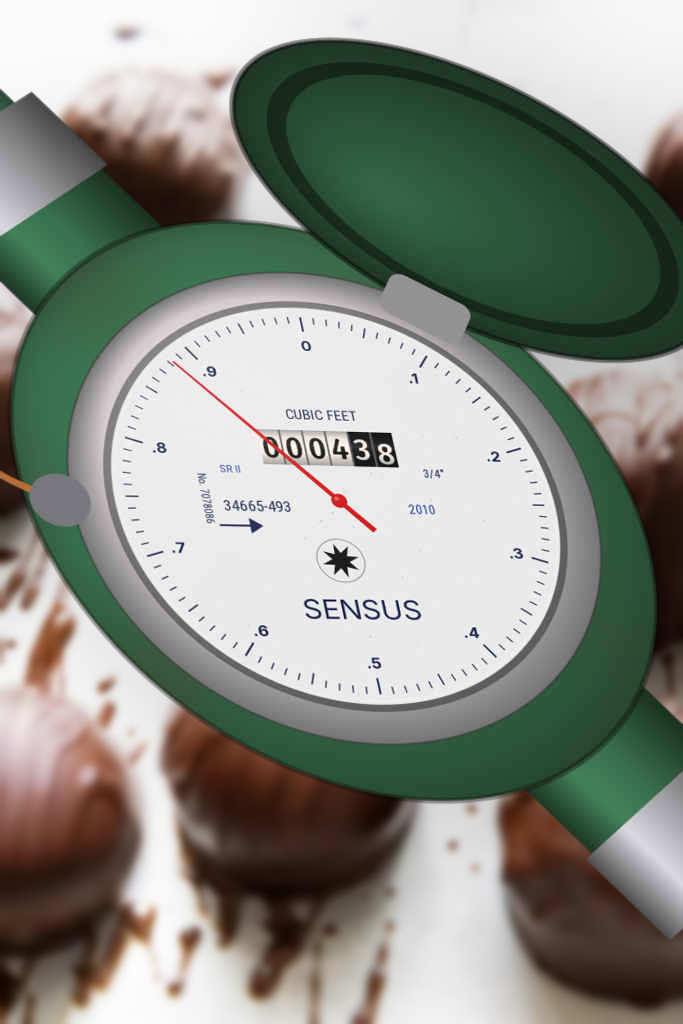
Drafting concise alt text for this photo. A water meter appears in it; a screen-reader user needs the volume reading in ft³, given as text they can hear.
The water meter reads 437.88 ft³
